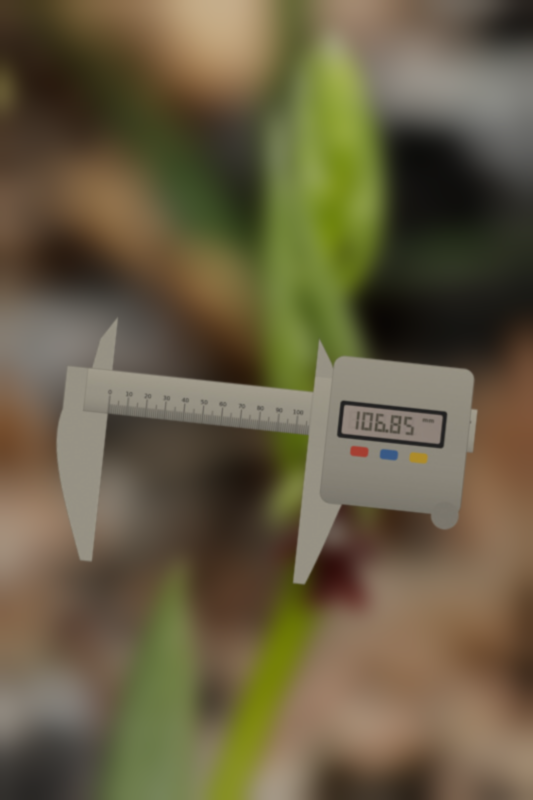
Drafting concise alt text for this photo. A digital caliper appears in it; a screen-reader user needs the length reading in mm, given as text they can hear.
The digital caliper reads 106.85 mm
